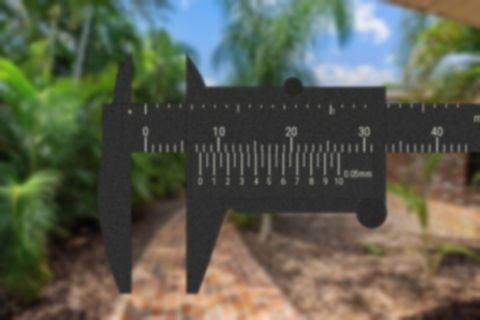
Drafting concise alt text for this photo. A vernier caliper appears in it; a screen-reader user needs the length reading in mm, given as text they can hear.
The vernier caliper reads 7.5 mm
